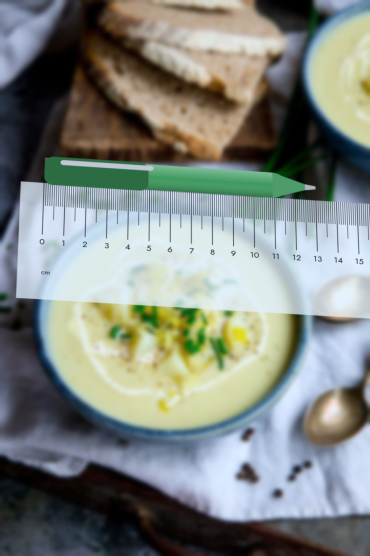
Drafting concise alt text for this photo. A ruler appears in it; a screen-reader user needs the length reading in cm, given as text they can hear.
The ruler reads 13 cm
